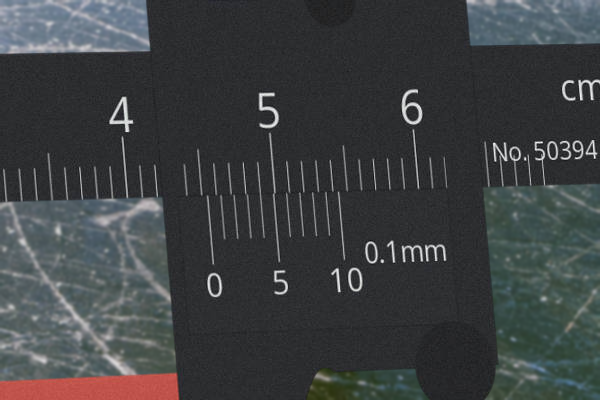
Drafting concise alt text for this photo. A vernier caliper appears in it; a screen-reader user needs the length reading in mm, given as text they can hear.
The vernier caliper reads 45.4 mm
